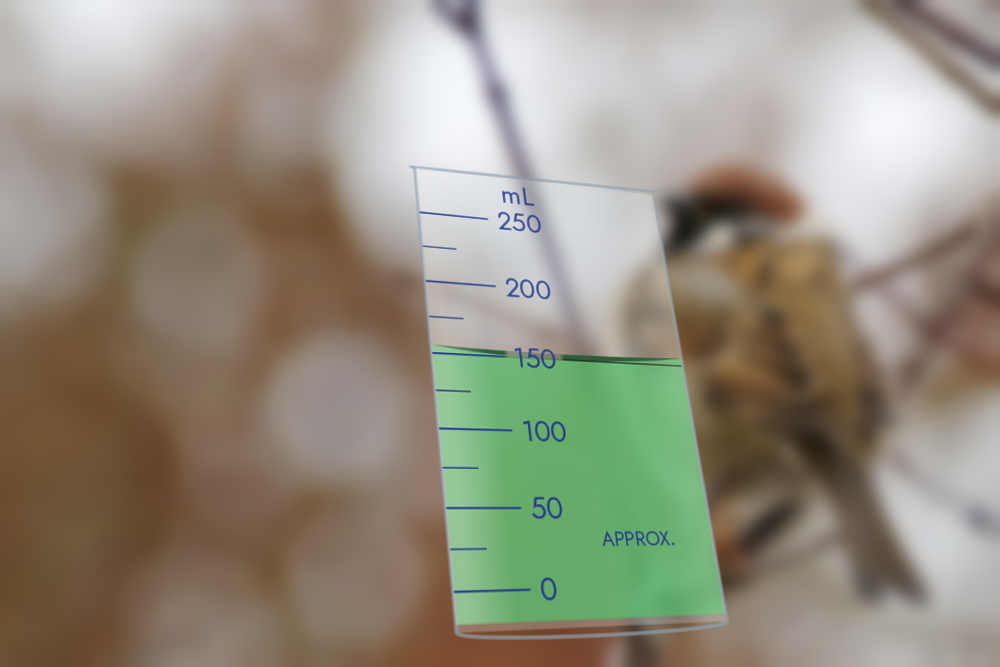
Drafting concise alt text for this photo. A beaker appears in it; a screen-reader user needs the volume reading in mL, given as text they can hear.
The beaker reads 150 mL
